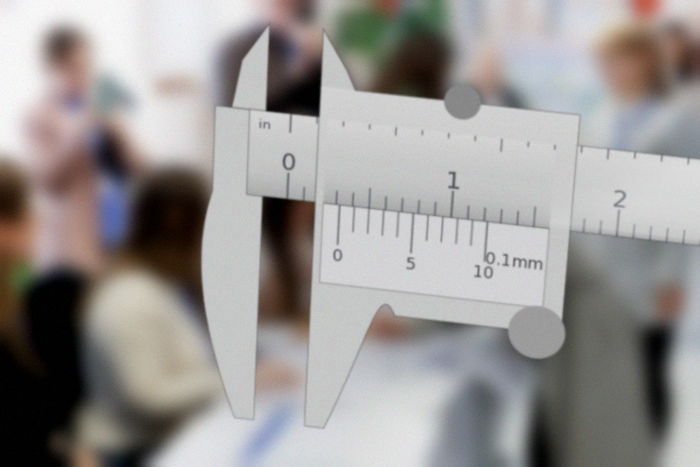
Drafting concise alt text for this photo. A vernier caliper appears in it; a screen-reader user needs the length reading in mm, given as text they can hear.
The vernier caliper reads 3.2 mm
